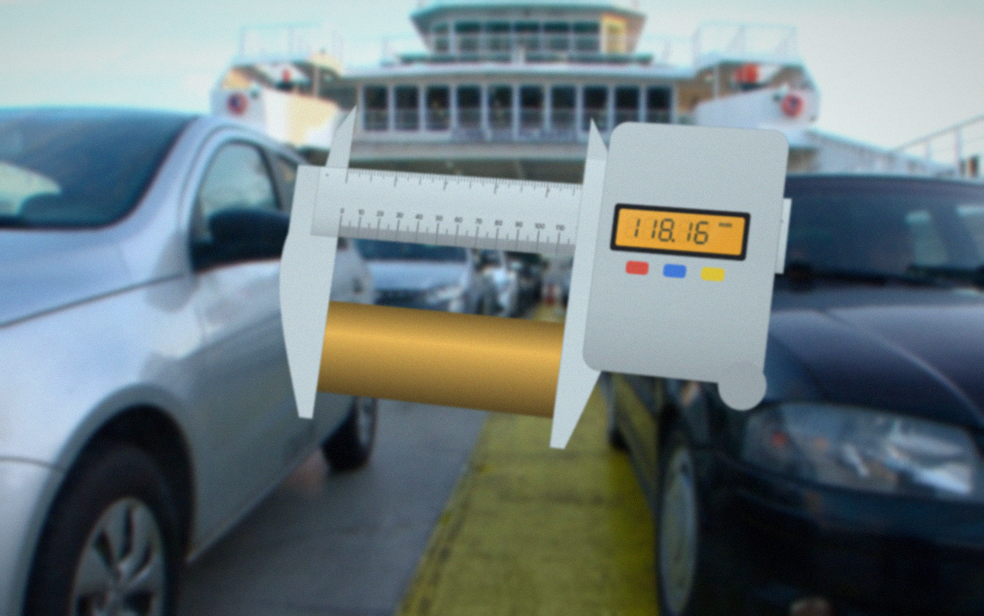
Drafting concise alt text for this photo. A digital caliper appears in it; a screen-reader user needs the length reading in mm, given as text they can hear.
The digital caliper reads 118.16 mm
